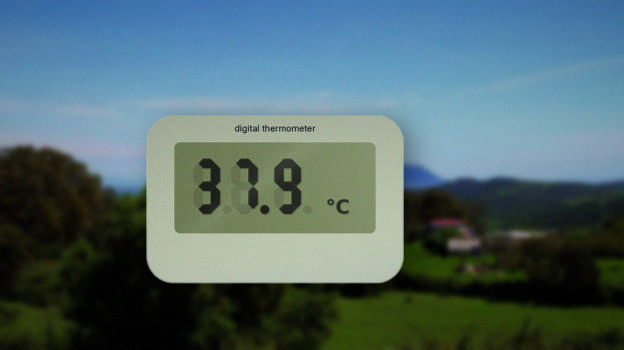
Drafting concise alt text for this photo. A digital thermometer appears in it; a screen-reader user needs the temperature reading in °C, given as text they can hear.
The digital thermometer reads 37.9 °C
